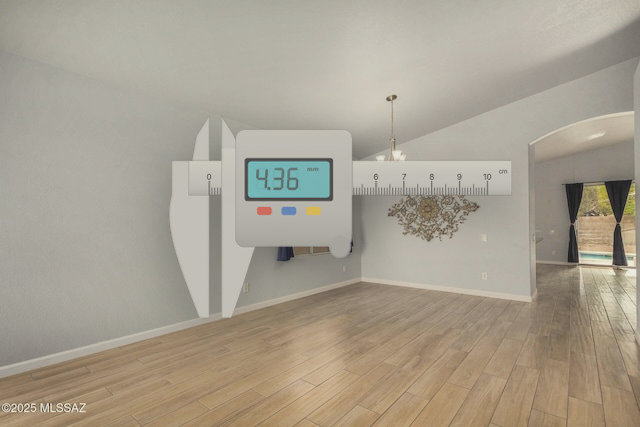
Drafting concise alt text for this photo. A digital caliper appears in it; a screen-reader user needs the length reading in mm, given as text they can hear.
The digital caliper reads 4.36 mm
